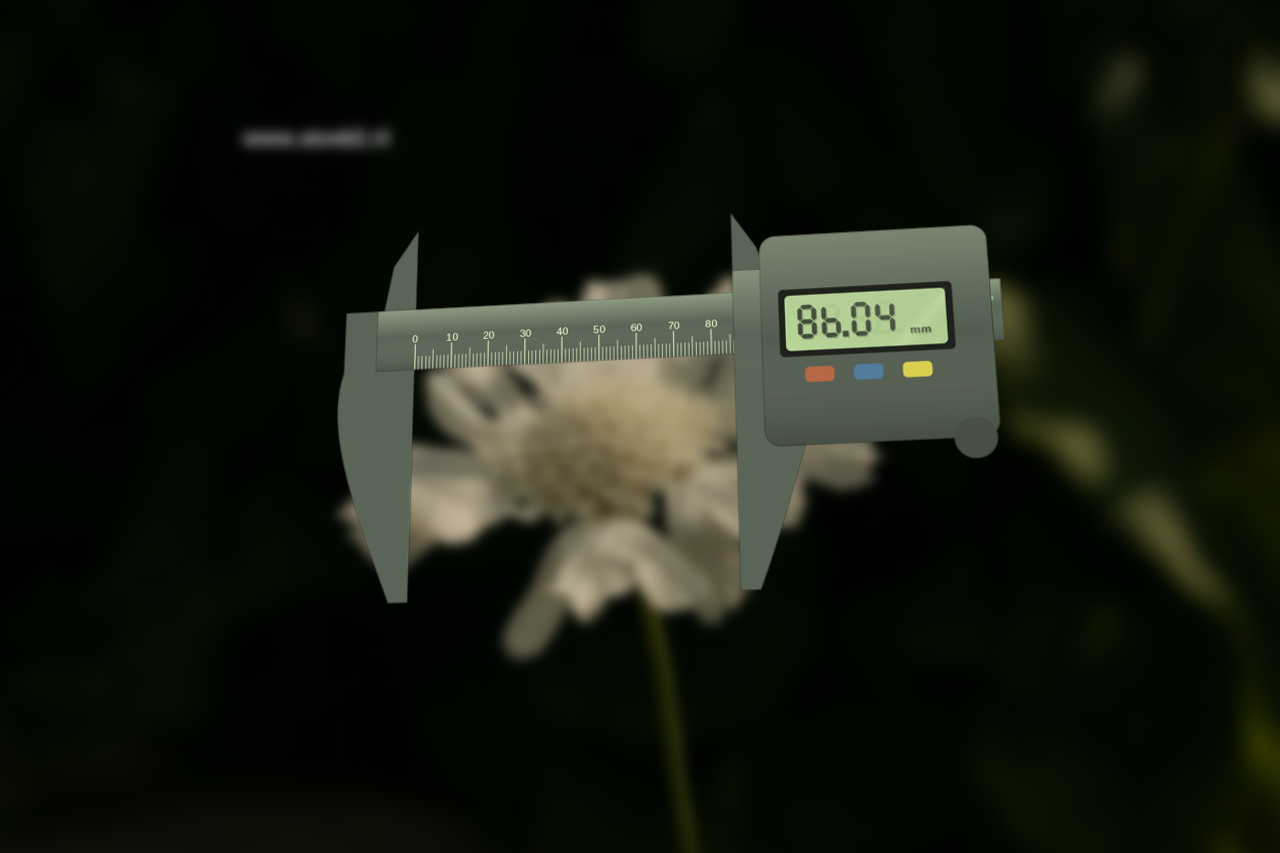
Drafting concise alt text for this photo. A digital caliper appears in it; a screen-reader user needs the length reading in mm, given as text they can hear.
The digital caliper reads 86.04 mm
